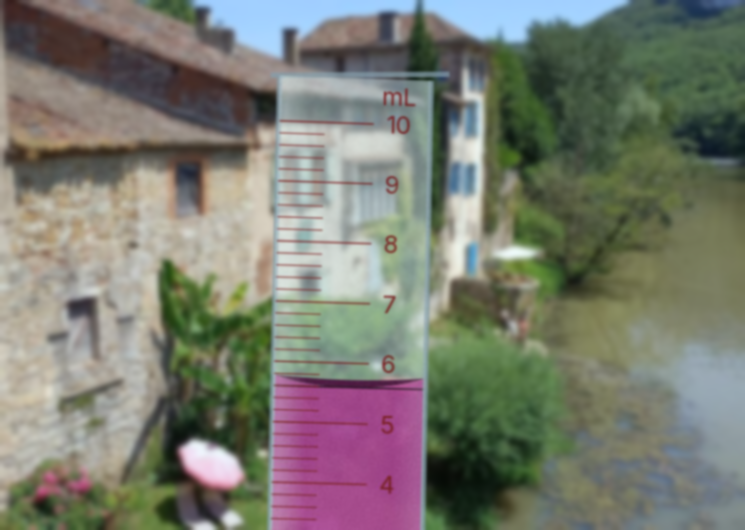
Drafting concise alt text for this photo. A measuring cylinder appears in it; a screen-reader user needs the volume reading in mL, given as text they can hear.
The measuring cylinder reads 5.6 mL
